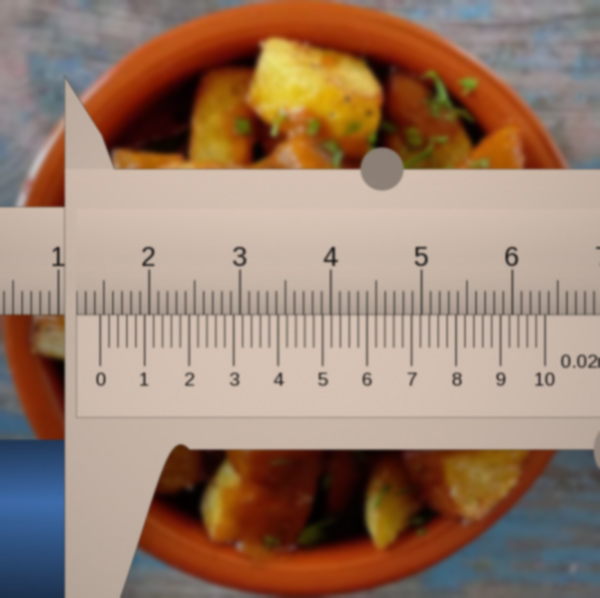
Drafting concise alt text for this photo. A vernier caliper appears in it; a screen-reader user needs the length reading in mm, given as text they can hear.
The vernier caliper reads 14.6 mm
